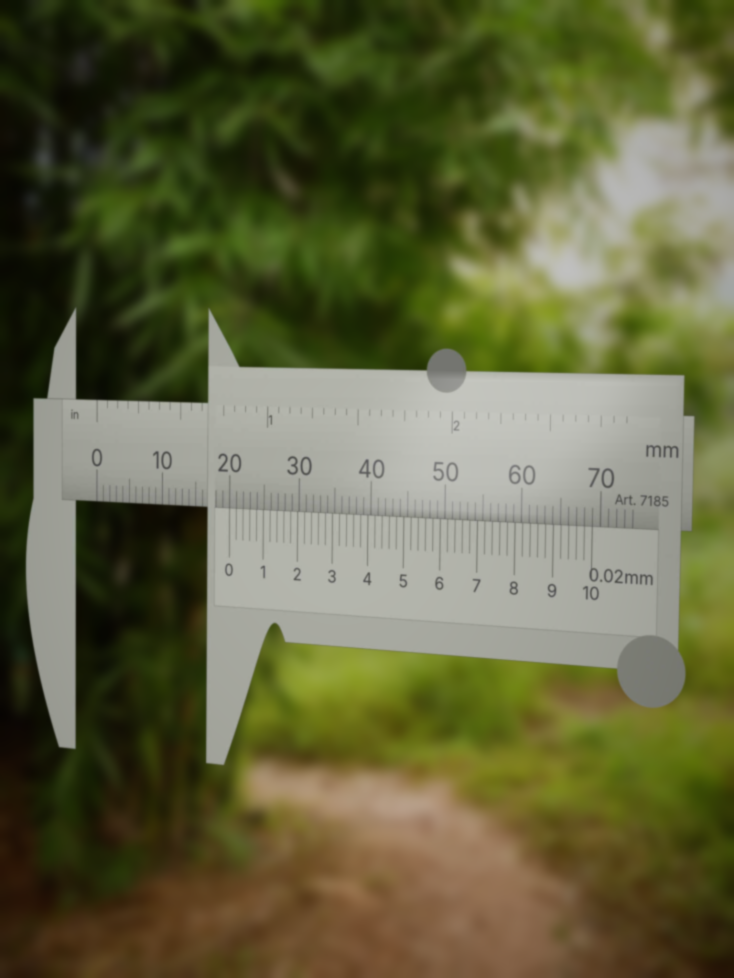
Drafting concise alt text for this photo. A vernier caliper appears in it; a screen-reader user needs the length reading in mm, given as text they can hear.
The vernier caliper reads 20.0 mm
